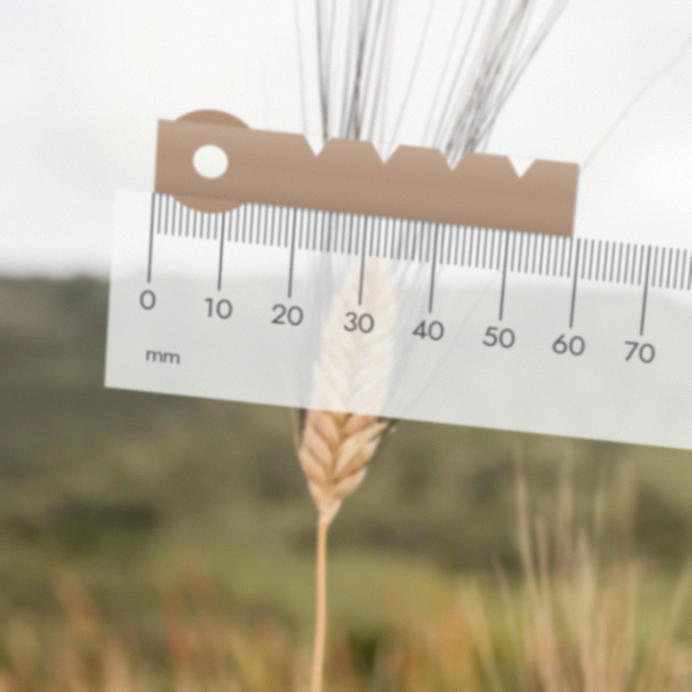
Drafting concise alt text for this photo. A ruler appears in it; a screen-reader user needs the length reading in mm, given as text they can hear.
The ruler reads 59 mm
